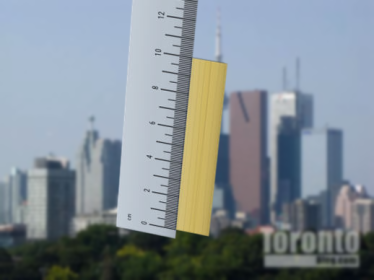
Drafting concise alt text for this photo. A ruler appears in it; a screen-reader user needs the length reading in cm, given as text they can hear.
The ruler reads 10 cm
